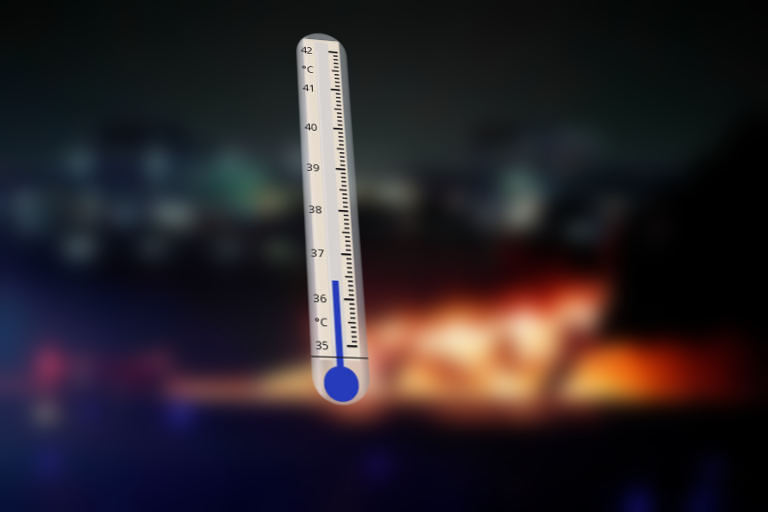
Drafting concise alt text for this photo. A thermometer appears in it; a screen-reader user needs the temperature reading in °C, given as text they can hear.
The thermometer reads 36.4 °C
